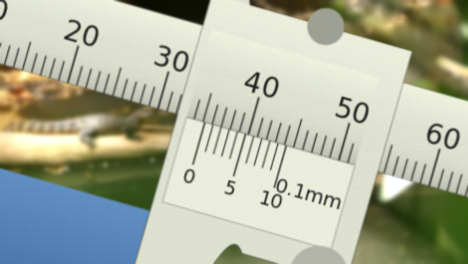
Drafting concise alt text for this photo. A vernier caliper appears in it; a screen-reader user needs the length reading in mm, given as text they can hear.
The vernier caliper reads 35.2 mm
